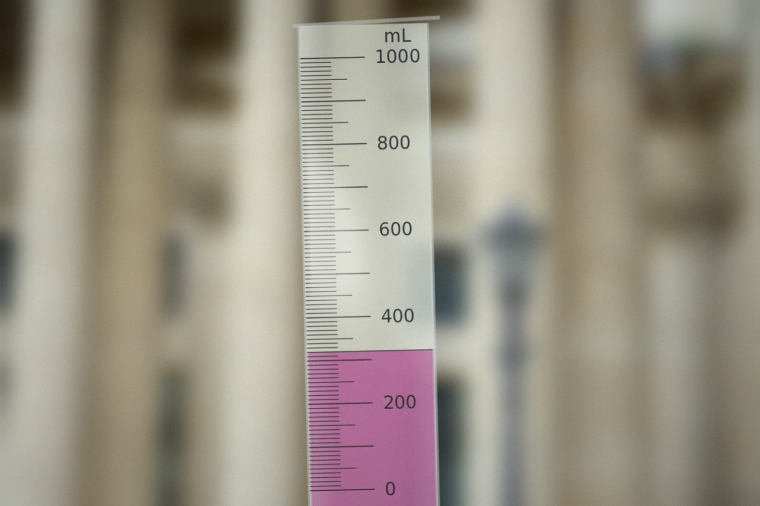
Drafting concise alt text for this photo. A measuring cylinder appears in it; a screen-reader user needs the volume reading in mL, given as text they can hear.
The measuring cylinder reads 320 mL
